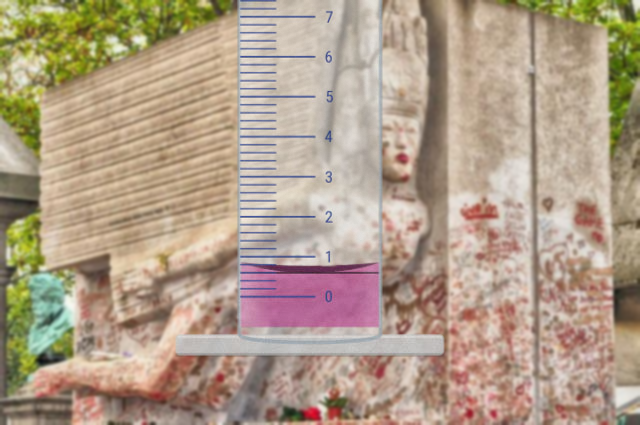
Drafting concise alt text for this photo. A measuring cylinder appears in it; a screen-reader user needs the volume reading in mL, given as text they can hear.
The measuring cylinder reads 0.6 mL
